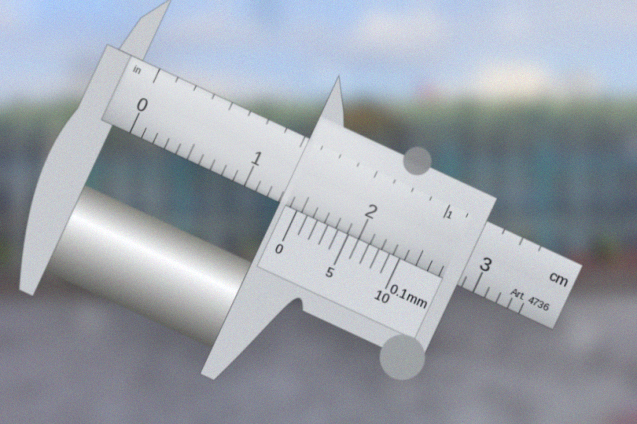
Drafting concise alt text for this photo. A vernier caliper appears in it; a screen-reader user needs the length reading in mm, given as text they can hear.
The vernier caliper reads 14.6 mm
